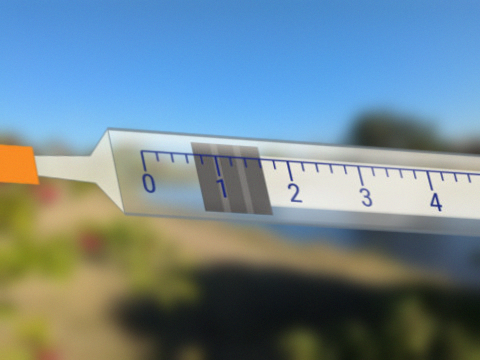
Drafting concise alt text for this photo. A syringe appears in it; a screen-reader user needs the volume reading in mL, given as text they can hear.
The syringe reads 0.7 mL
